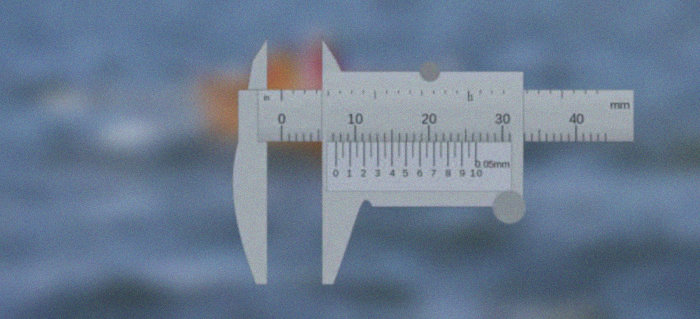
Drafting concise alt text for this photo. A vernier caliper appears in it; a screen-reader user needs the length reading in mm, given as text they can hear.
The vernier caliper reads 7.4 mm
